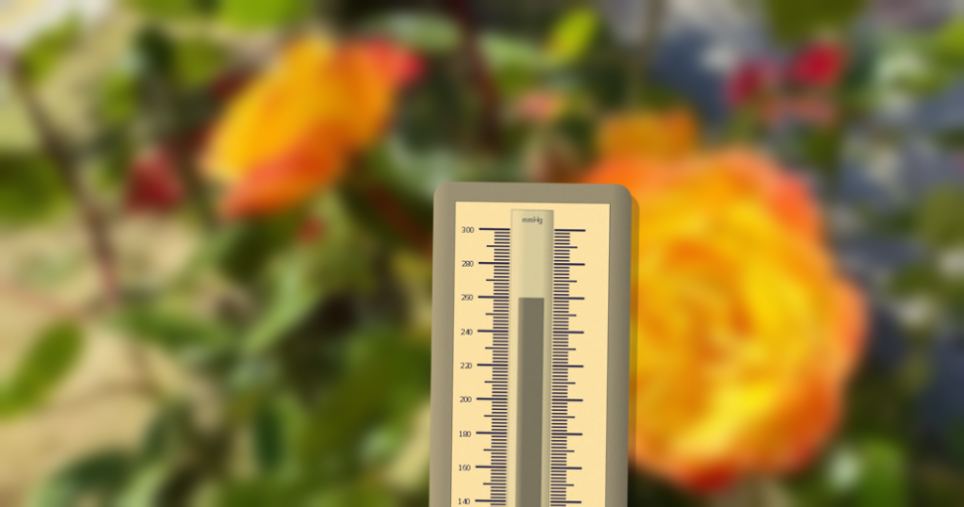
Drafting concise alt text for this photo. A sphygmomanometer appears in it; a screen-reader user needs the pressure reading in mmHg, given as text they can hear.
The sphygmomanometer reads 260 mmHg
